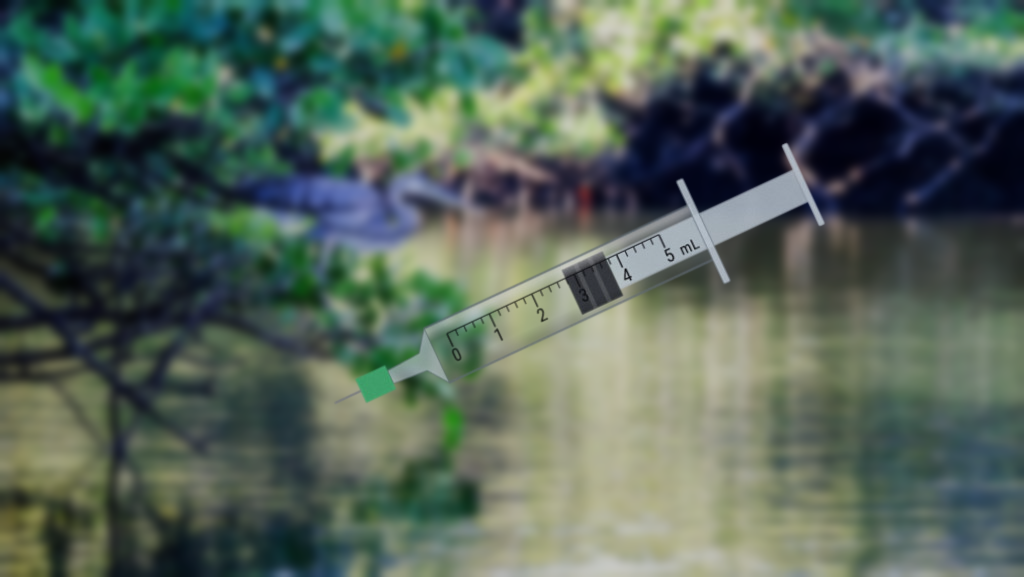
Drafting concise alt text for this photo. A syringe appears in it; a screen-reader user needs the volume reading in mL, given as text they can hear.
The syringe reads 2.8 mL
